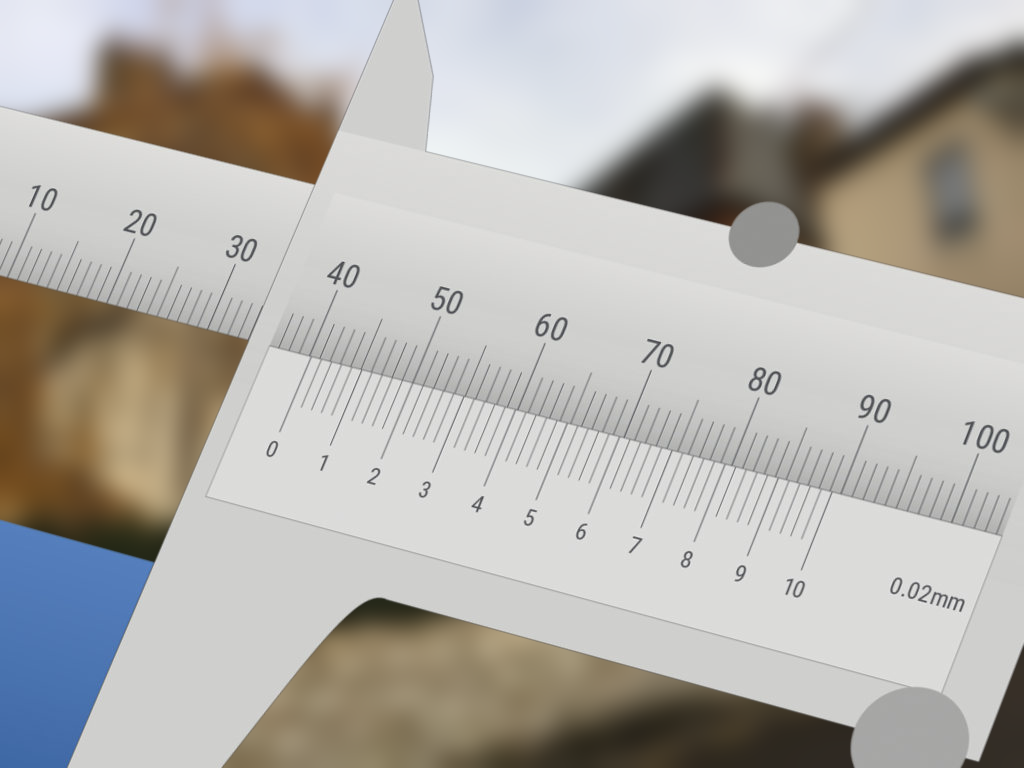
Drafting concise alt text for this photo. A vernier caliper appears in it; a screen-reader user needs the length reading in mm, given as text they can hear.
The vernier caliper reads 40.2 mm
